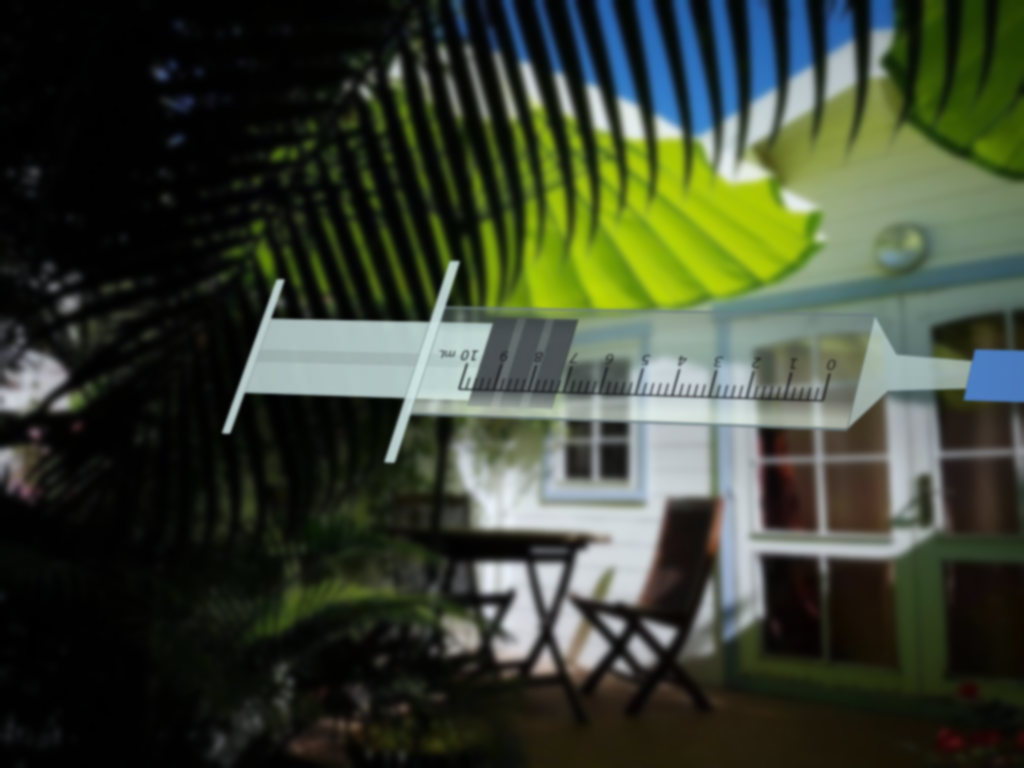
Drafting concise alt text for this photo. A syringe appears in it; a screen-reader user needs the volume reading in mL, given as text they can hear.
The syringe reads 7.2 mL
